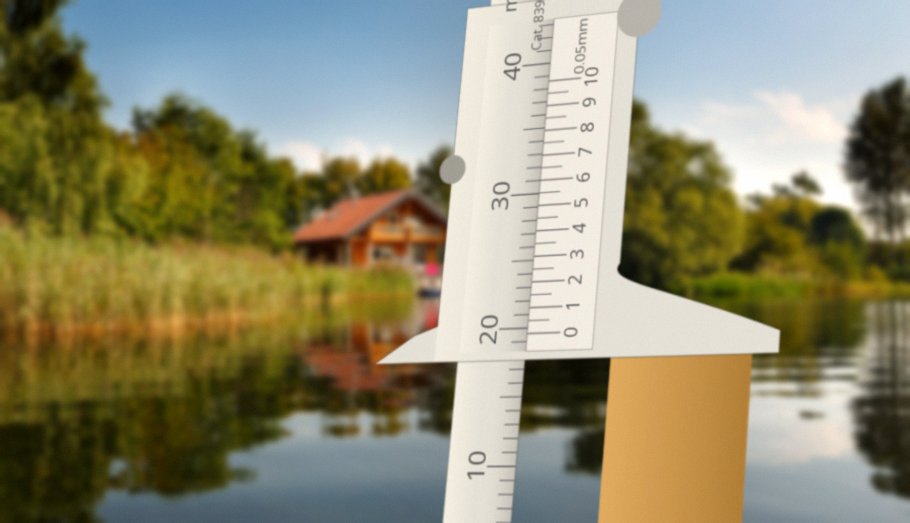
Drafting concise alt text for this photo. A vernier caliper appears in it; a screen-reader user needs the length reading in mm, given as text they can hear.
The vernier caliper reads 19.6 mm
